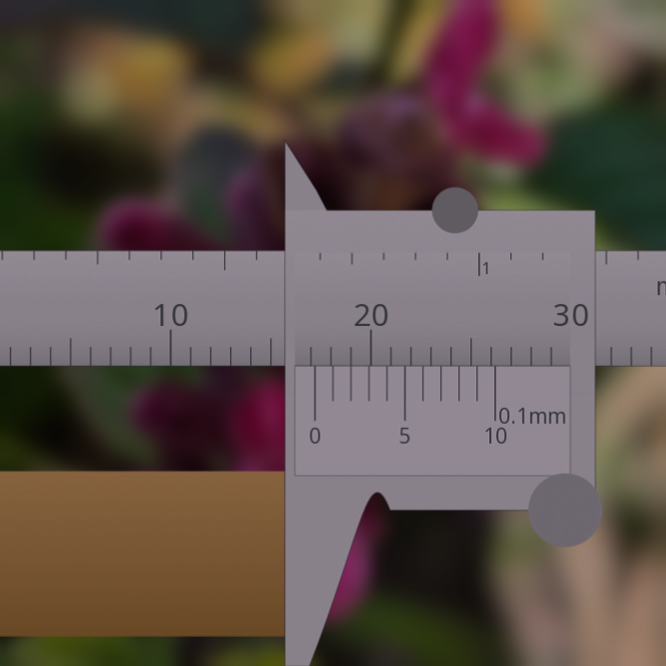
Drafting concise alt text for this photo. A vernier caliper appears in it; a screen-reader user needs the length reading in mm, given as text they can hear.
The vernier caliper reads 17.2 mm
